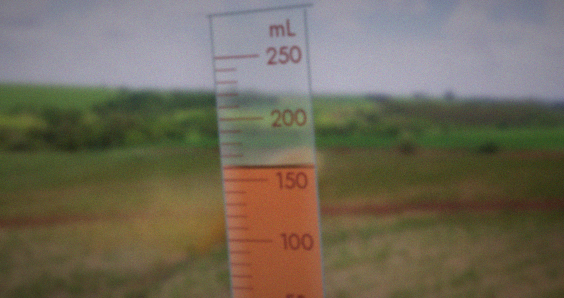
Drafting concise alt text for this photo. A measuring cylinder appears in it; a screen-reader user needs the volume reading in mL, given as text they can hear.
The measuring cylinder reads 160 mL
